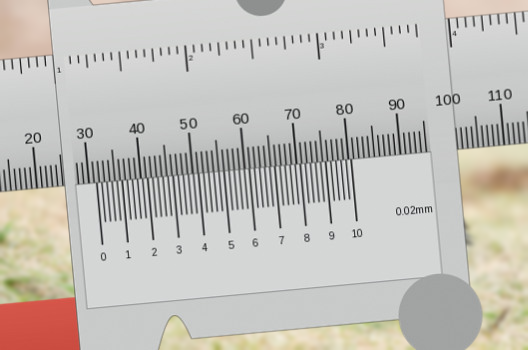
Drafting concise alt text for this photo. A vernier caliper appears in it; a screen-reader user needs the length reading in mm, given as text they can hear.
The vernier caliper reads 31.5 mm
